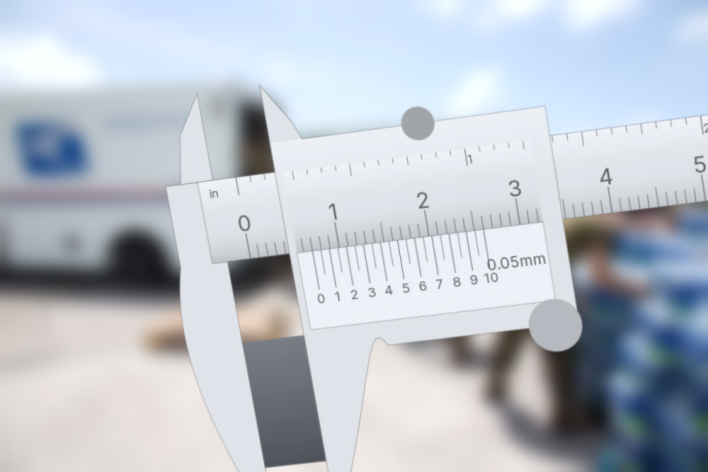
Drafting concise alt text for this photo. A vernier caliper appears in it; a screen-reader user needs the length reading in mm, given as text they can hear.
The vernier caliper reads 7.0 mm
